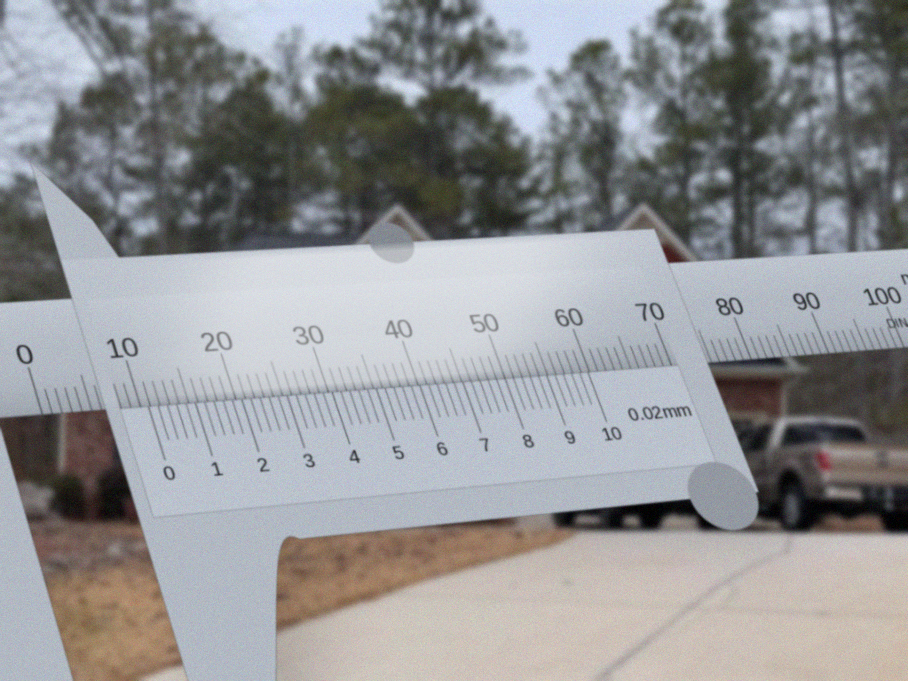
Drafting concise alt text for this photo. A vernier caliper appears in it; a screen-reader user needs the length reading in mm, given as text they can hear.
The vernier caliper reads 10.8 mm
